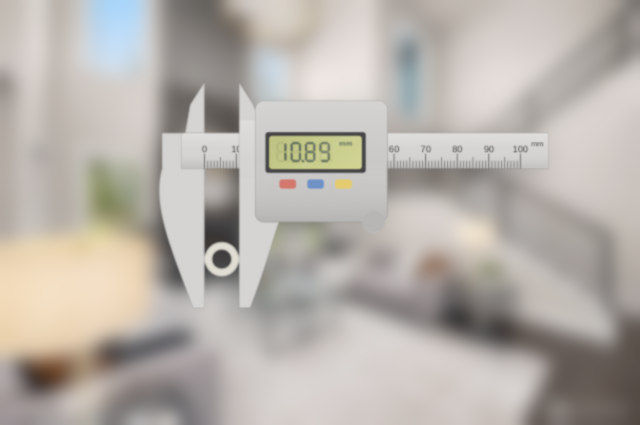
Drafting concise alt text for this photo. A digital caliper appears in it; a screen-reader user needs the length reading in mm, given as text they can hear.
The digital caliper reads 10.89 mm
